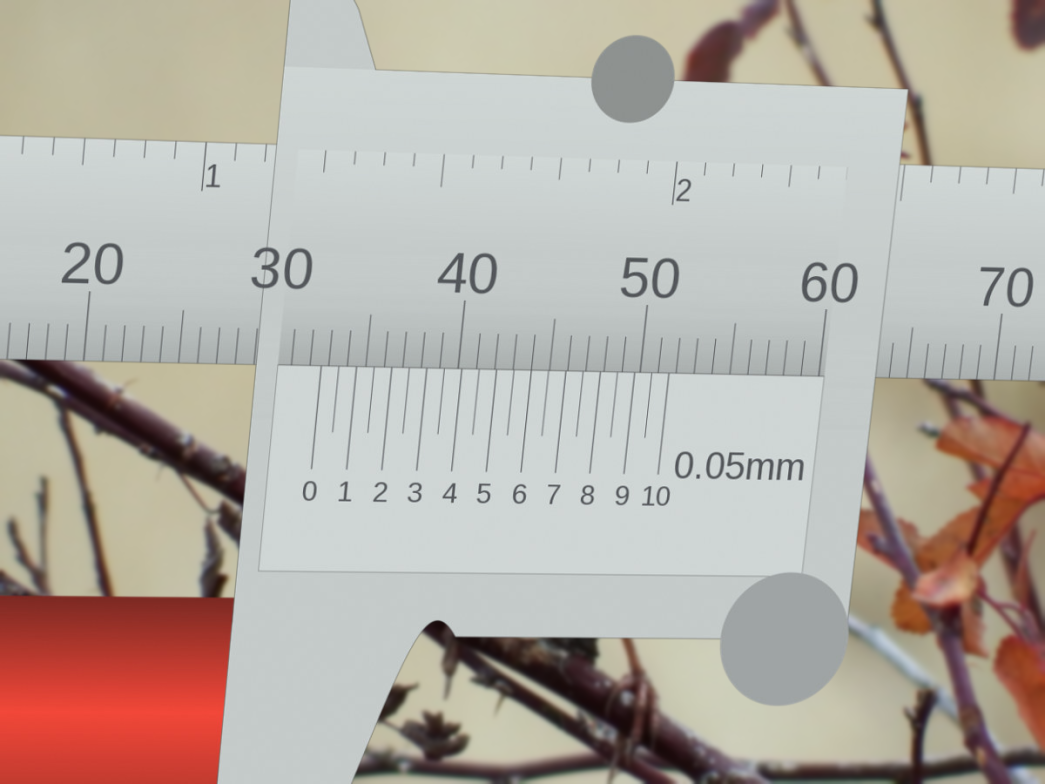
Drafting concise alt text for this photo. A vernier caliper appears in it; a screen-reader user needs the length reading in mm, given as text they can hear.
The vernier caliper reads 32.6 mm
